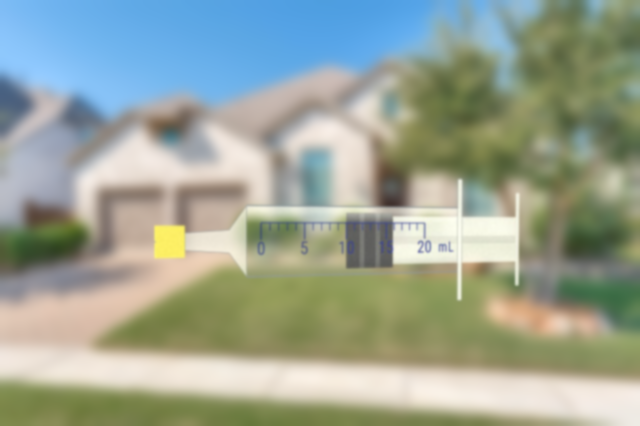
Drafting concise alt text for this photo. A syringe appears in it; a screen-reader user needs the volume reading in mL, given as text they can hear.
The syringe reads 10 mL
